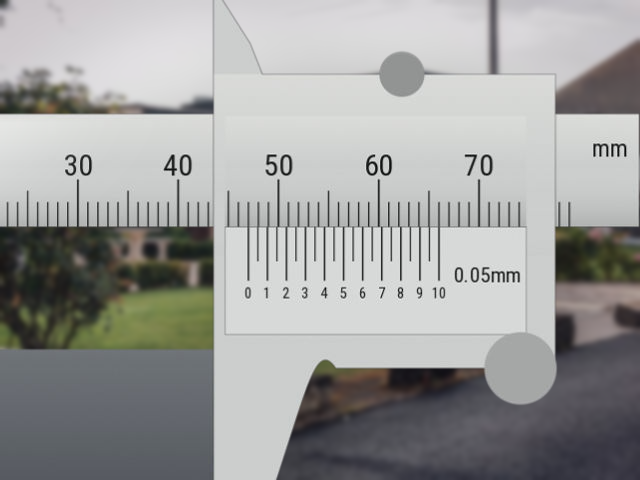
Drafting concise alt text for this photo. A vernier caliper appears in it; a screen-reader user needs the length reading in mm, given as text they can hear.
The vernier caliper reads 47.0 mm
